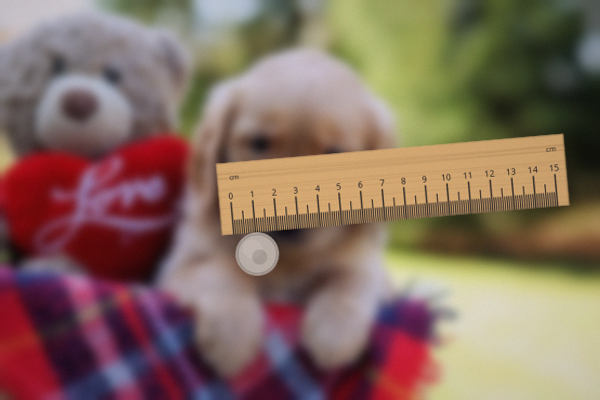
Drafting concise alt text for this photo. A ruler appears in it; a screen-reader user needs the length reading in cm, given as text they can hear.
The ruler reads 2 cm
